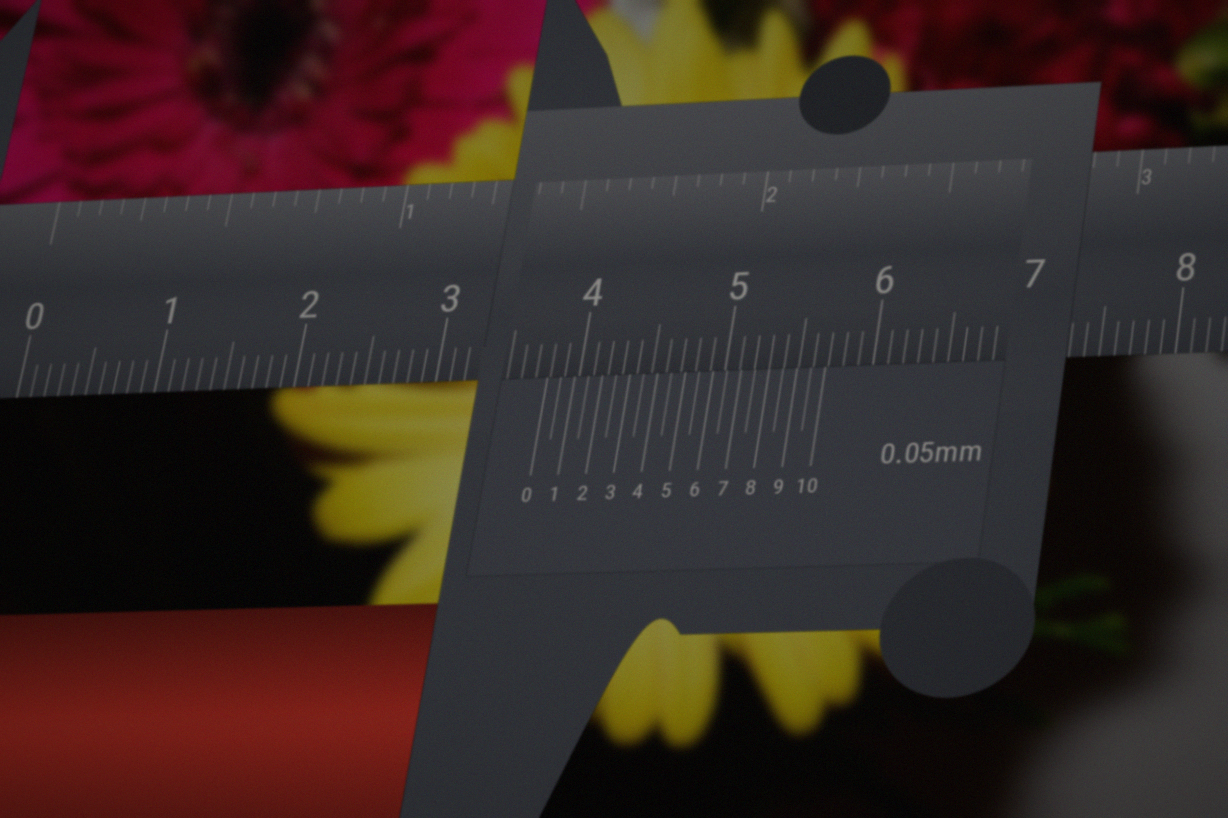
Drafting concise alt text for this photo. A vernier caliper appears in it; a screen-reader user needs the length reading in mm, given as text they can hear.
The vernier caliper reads 37.8 mm
